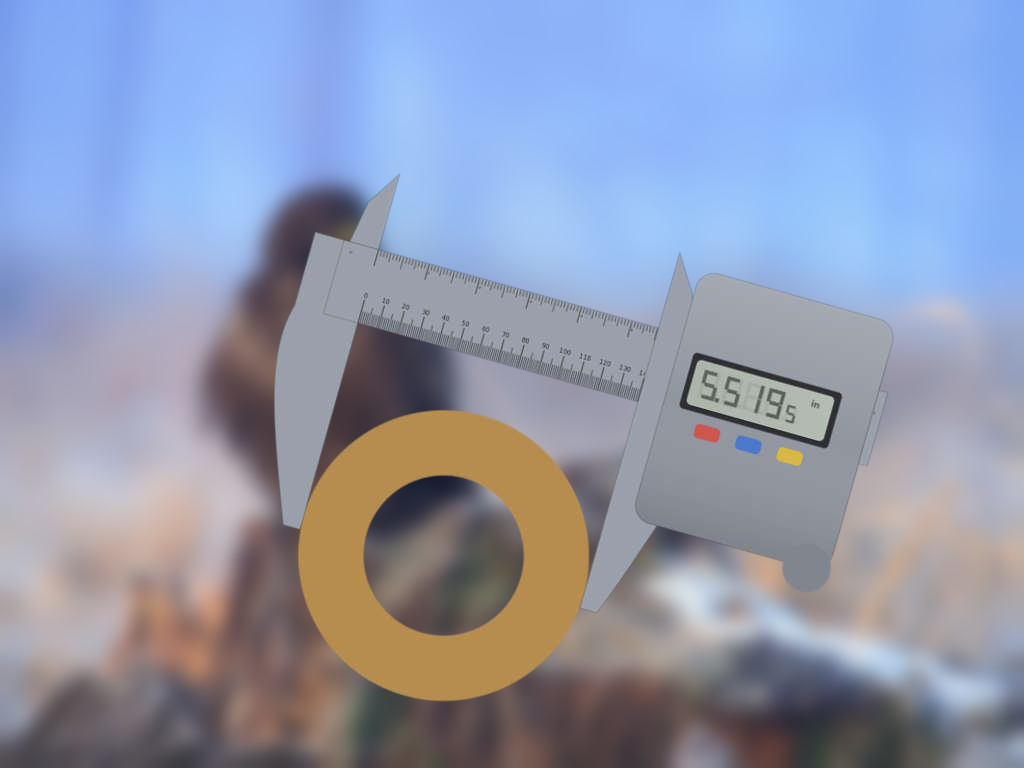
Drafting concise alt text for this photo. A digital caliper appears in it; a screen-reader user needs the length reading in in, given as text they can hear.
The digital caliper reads 5.5195 in
